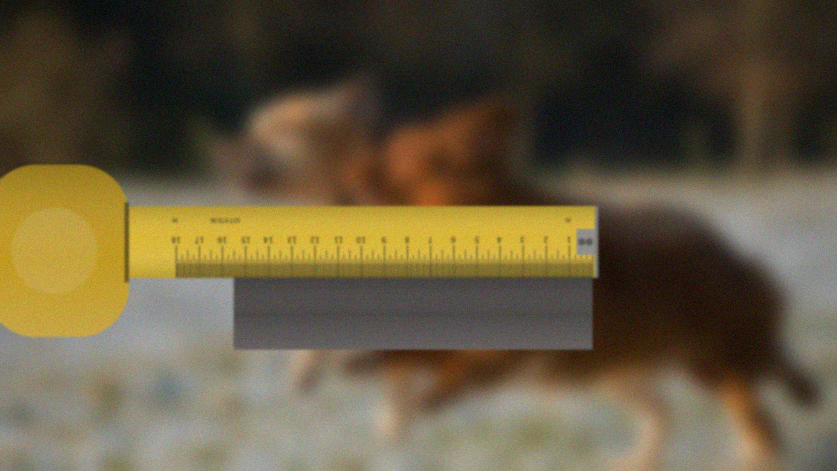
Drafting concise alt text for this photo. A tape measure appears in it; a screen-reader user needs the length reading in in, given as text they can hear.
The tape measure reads 15.5 in
